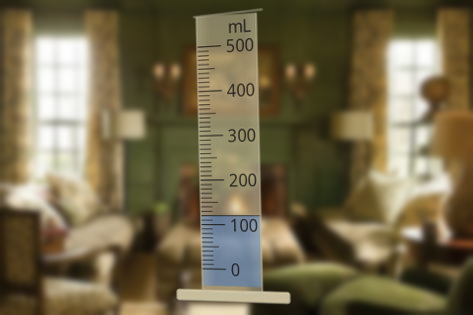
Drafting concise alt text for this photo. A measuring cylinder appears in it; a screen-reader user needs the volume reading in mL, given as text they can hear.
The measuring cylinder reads 120 mL
